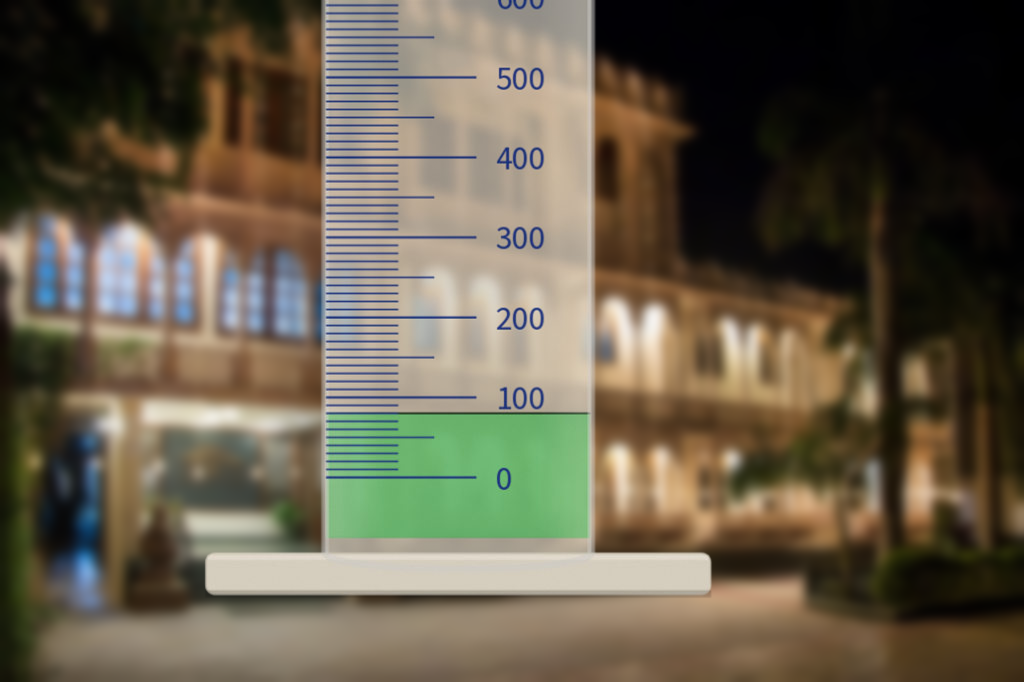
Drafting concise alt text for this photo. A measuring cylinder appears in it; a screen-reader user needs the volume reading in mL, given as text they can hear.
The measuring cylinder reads 80 mL
